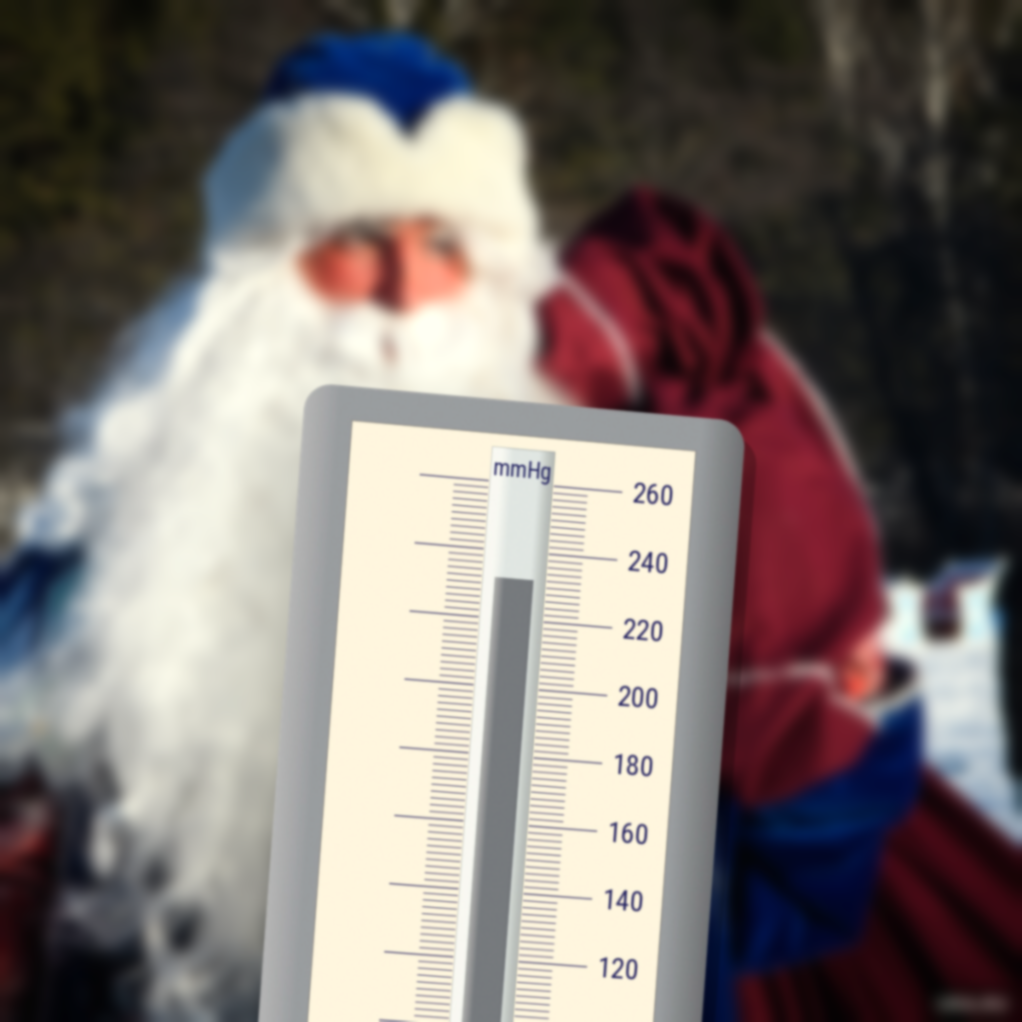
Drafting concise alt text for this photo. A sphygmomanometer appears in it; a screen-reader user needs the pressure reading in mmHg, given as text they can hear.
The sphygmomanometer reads 232 mmHg
